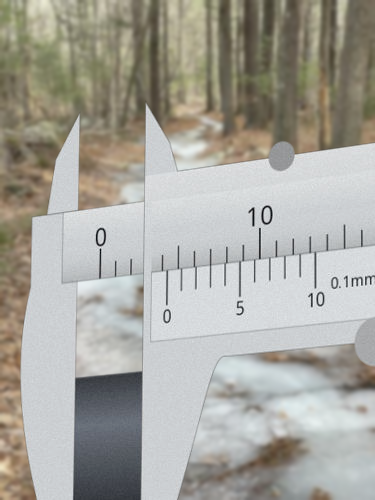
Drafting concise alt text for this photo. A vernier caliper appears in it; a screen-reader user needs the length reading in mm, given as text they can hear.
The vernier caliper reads 4.3 mm
